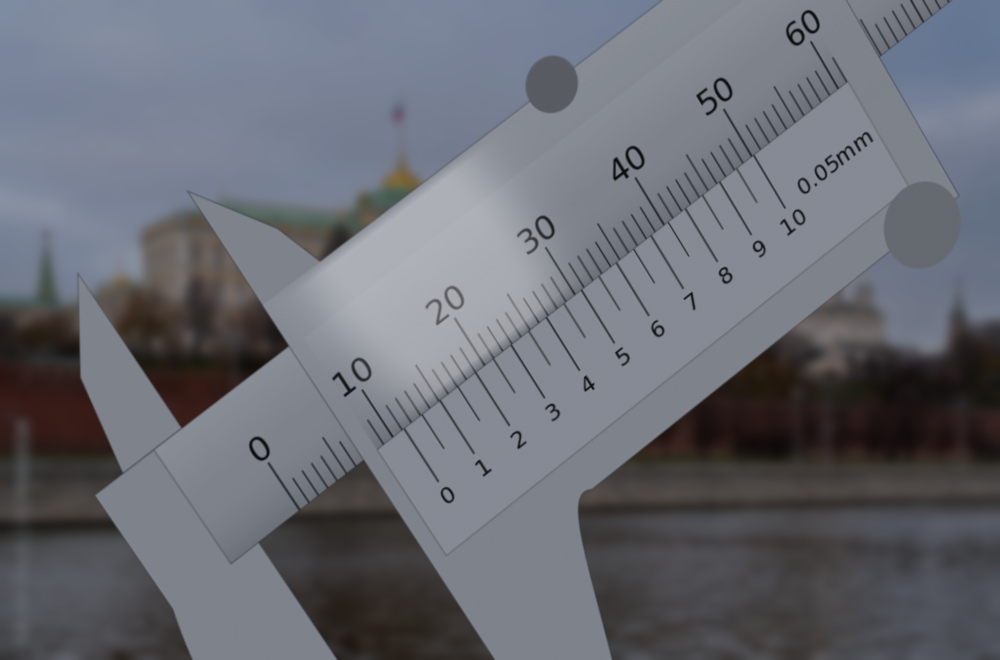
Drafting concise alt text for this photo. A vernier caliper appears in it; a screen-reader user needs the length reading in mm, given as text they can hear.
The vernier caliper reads 11.2 mm
